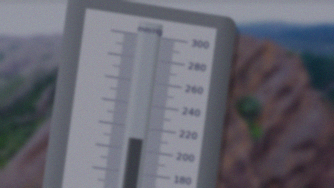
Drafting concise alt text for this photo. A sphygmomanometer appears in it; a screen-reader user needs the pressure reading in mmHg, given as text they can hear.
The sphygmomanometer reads 210 mmHg
